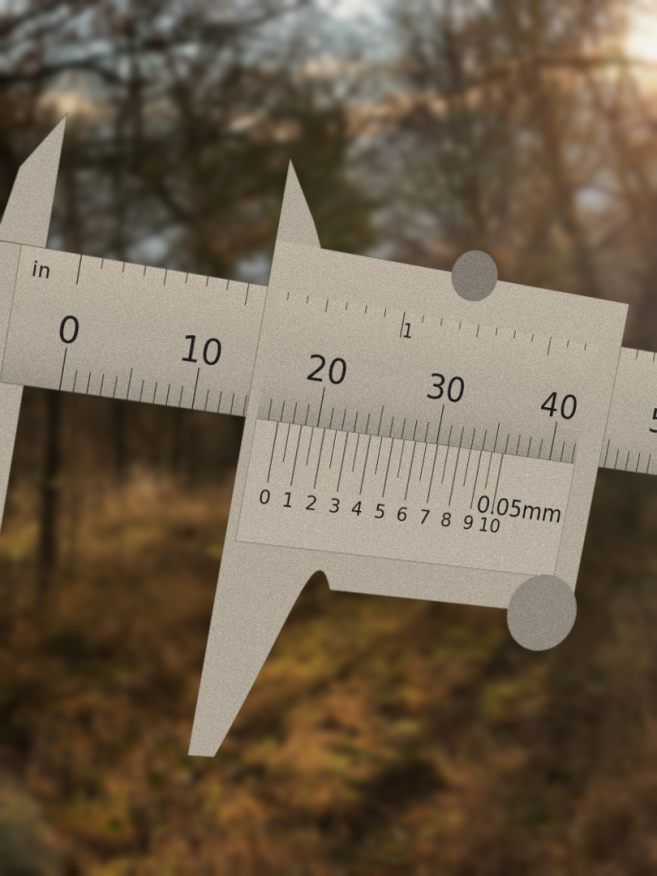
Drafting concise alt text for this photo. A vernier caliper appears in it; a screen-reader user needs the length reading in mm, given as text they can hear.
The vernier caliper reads 16.8 mm
